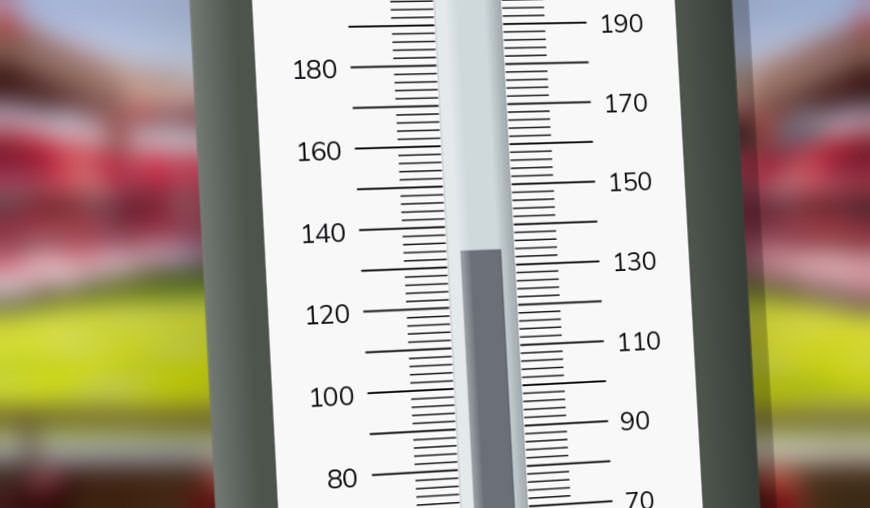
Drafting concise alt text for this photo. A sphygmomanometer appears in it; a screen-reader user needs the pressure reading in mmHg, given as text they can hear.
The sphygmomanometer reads 134 mmHg
